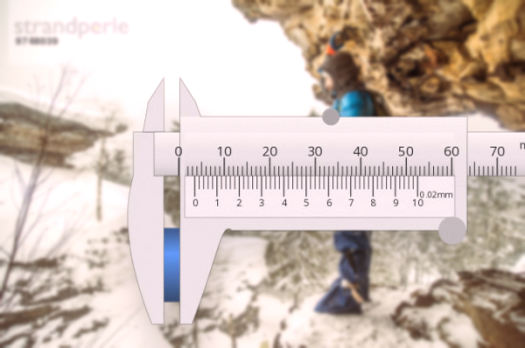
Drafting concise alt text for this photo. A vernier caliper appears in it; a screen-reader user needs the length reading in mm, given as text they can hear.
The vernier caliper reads 3.5 mm
